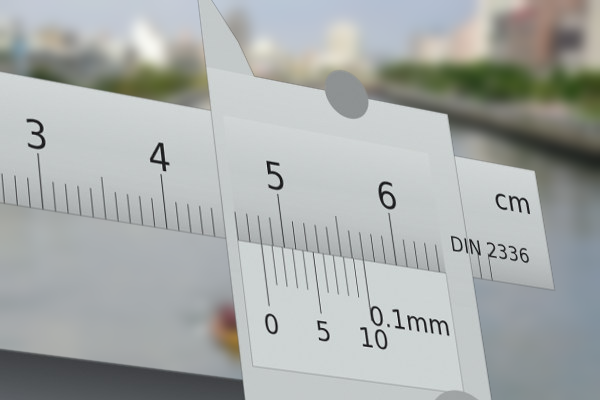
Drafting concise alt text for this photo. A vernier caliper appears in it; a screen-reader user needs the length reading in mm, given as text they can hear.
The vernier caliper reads 48.0 mm
